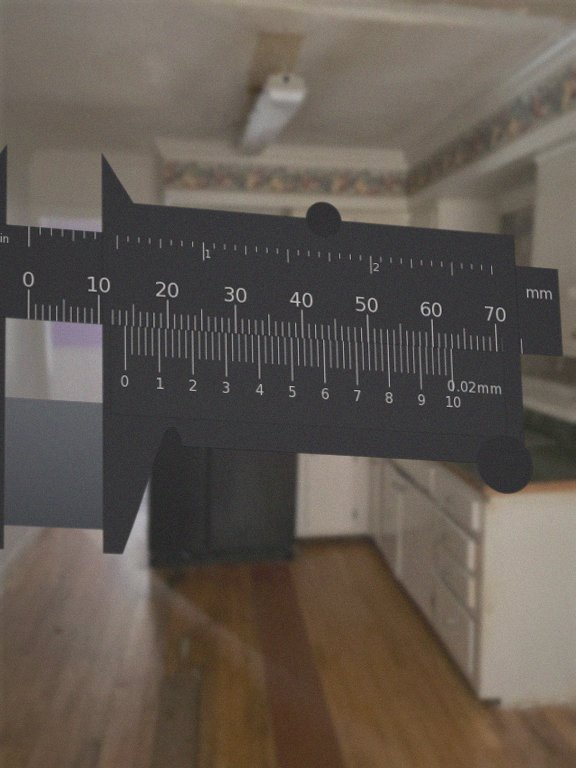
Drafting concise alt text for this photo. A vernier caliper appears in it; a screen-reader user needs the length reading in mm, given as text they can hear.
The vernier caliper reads 13.8 mm
